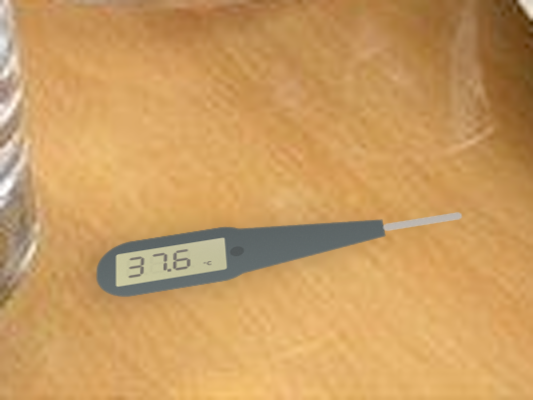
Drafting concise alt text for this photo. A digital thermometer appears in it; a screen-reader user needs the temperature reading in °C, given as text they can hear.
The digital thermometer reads 37.6 °C
